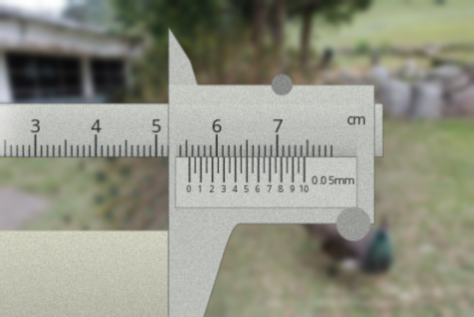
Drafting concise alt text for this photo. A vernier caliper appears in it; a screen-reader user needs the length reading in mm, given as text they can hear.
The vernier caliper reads 55.5 mm
